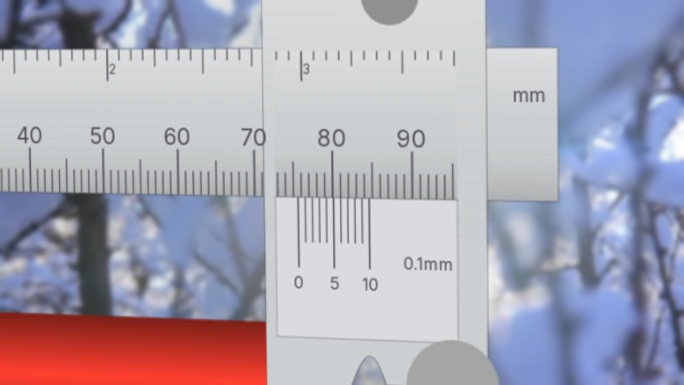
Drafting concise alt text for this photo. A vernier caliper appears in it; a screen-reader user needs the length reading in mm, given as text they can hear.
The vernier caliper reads 75.6 mm
